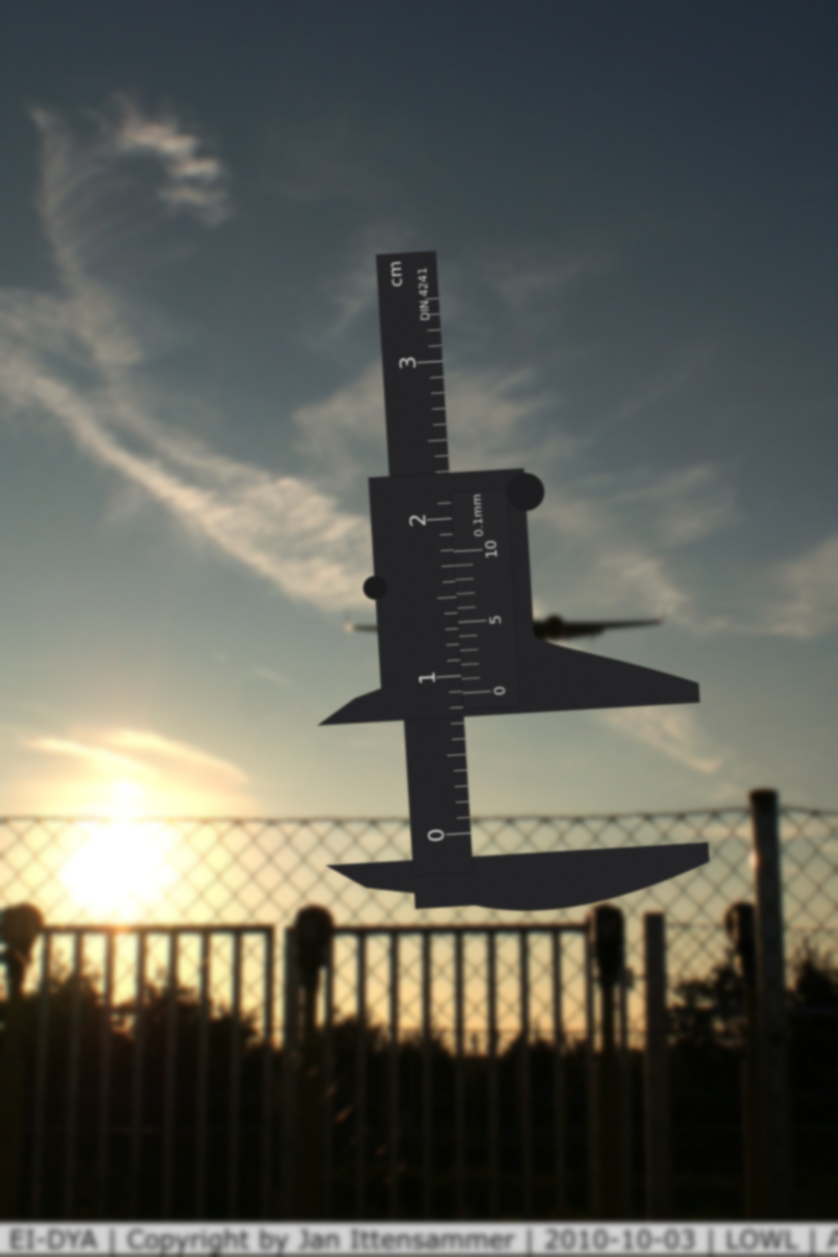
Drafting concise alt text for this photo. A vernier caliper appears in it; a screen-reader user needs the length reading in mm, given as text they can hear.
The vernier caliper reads 8.9 mm
